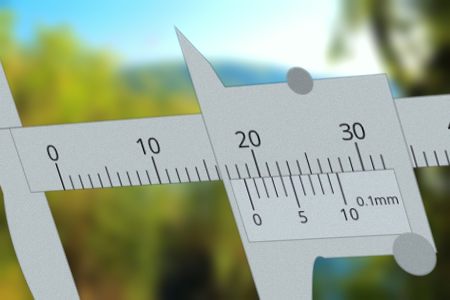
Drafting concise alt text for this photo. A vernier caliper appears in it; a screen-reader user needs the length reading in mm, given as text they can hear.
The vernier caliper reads 18.4 mm
